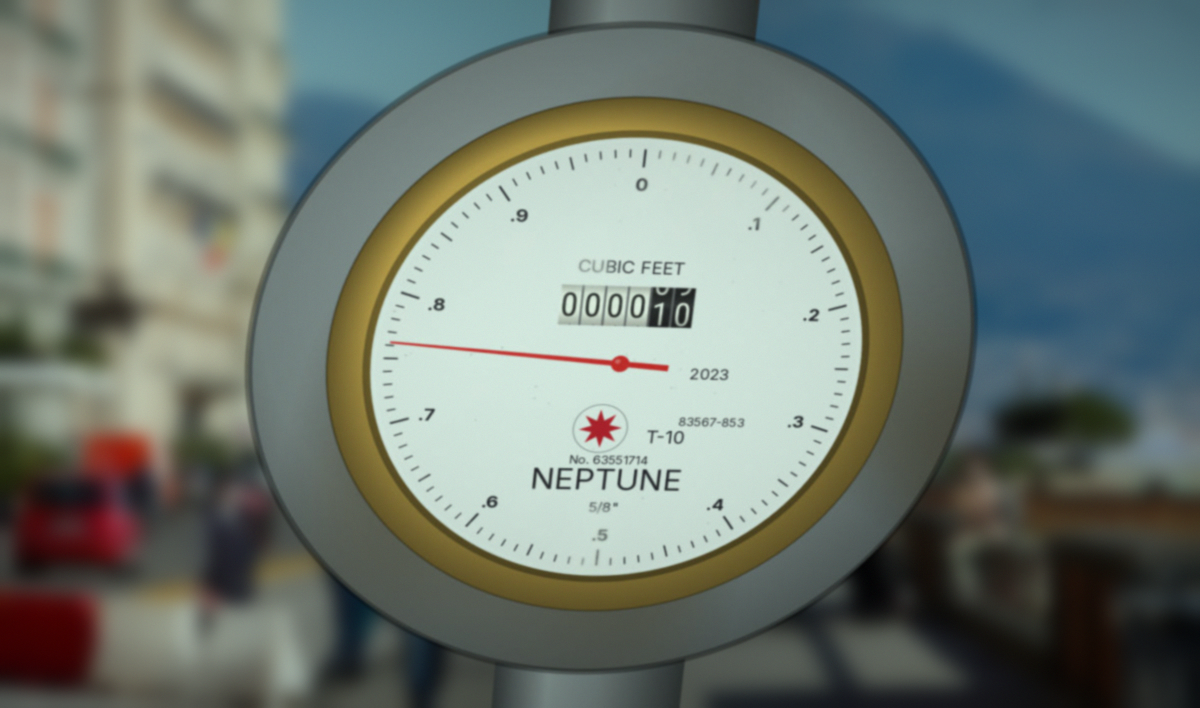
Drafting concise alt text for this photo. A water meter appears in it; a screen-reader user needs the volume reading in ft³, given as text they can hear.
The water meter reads 9.76 ft³
